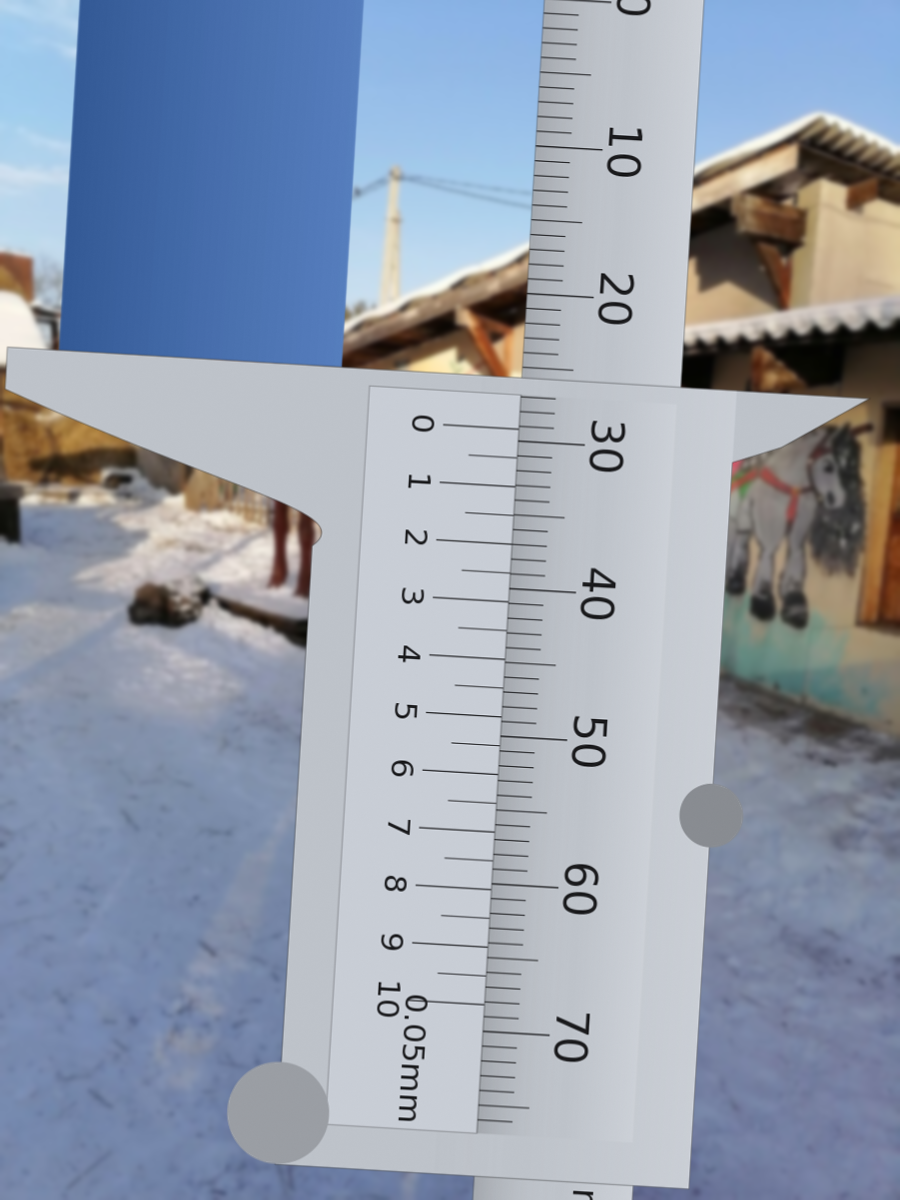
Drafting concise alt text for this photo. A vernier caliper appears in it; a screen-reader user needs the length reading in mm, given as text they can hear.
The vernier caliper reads 29.2 mm
